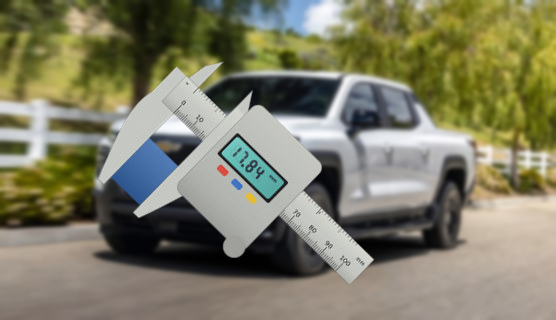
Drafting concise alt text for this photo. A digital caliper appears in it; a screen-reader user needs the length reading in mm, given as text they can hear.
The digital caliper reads 17.84 mm
